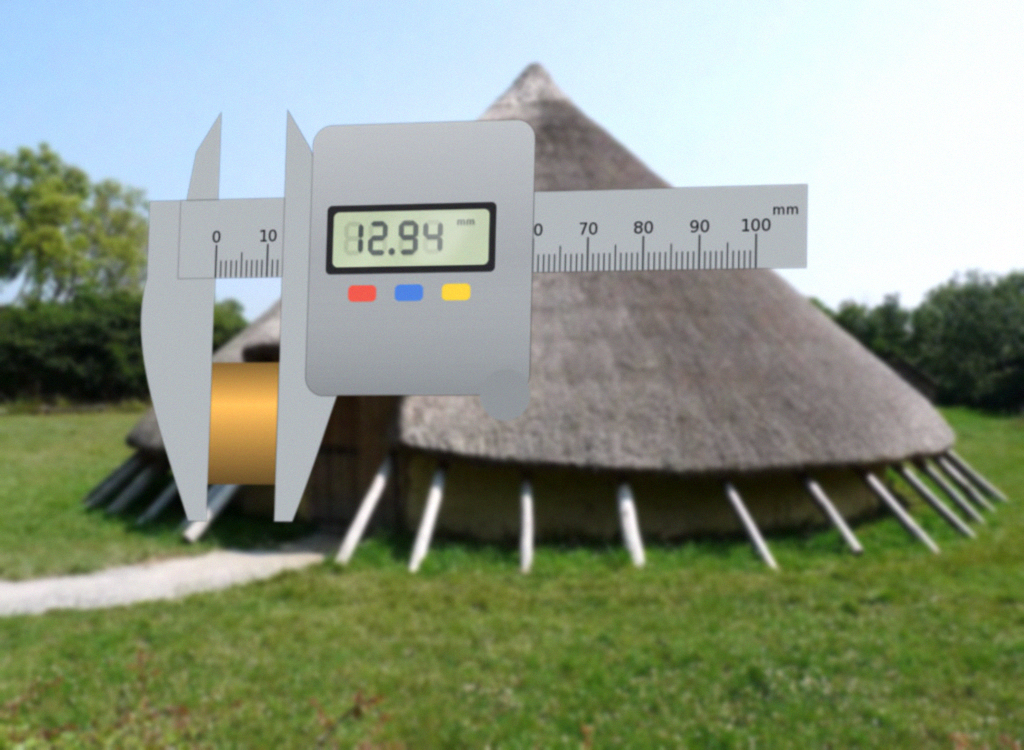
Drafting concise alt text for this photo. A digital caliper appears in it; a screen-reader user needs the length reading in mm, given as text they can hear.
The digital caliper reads 12.94 mm
